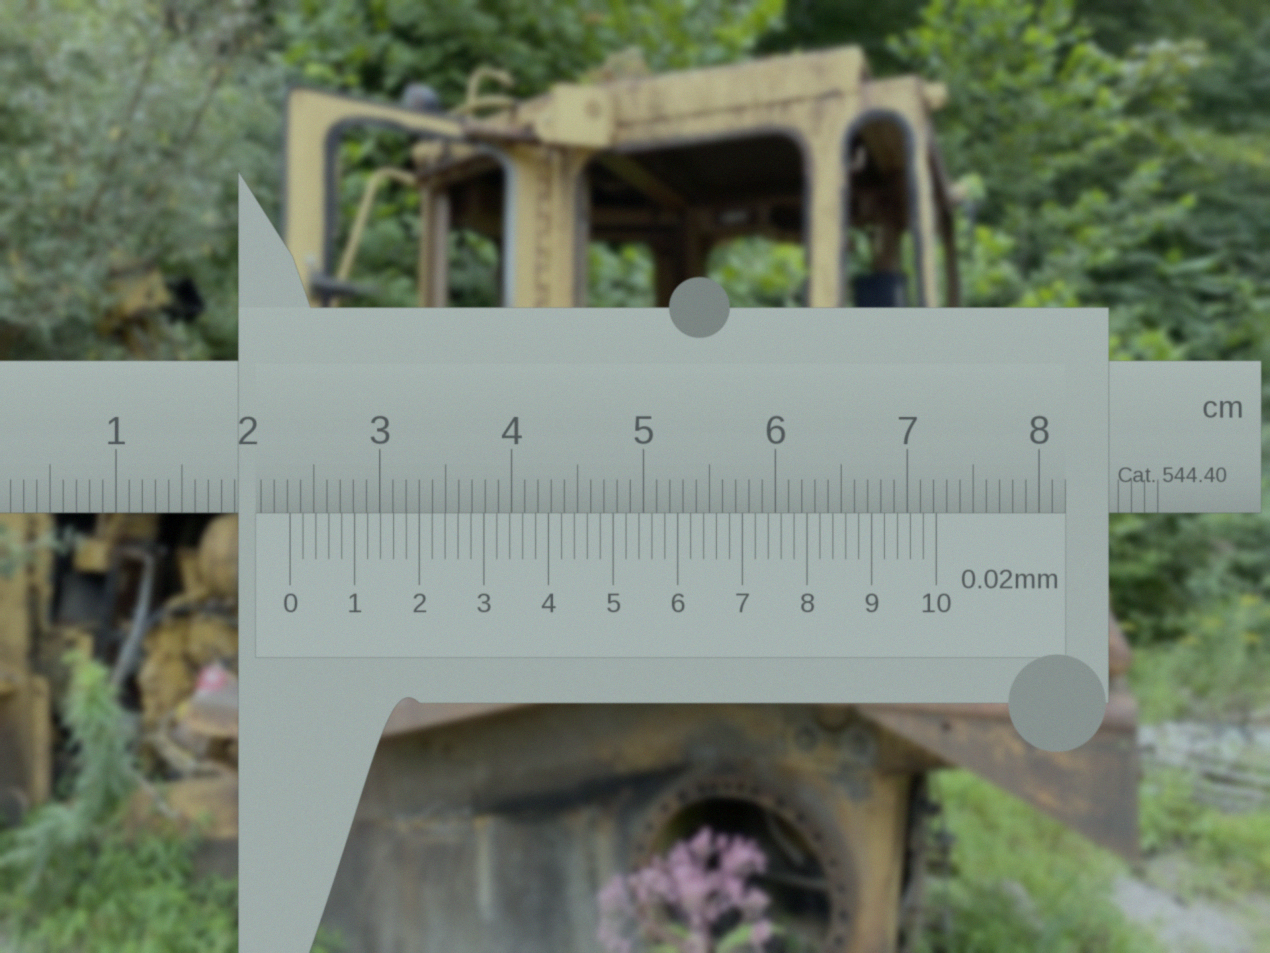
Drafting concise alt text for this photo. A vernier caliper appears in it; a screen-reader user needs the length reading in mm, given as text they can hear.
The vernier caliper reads 23.2 mm
